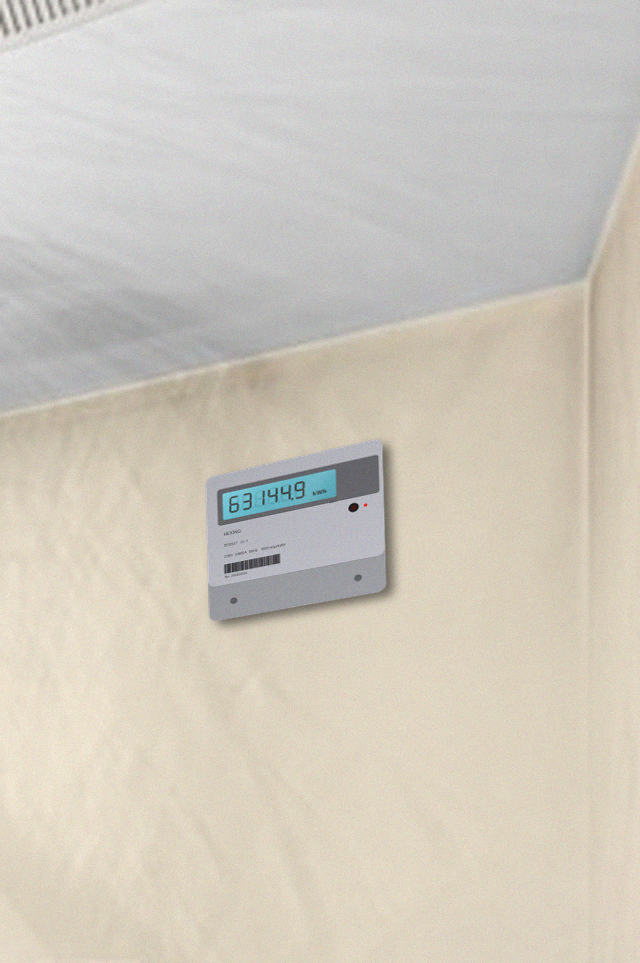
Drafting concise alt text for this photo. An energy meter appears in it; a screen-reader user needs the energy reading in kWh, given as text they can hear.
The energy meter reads 63144.9 kWh
